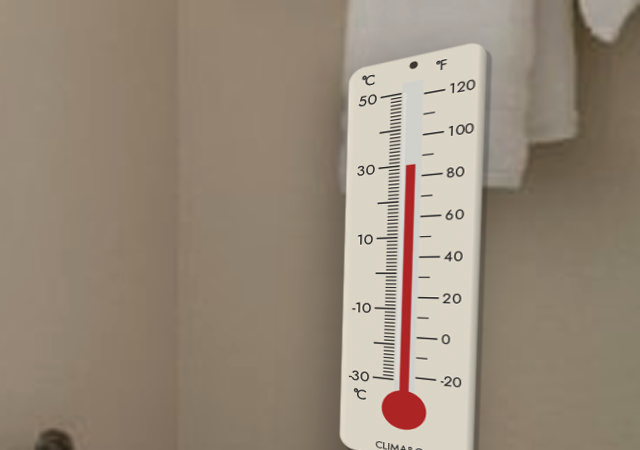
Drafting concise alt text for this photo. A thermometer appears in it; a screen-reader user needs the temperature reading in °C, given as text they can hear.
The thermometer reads 30 °C
